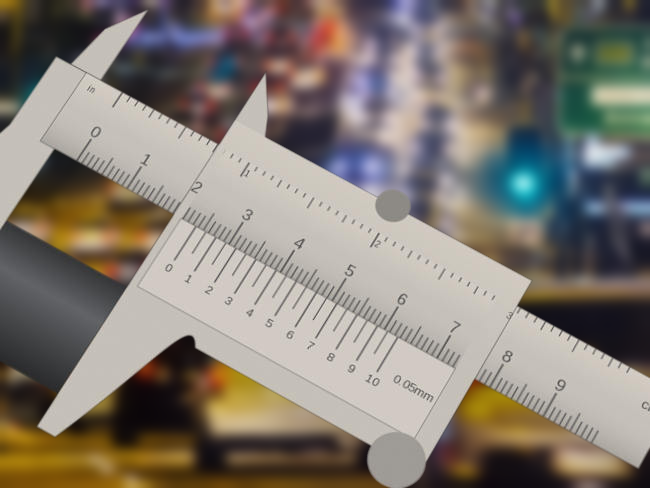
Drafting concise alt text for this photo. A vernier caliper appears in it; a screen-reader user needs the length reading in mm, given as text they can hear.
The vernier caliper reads 23.6 mm
